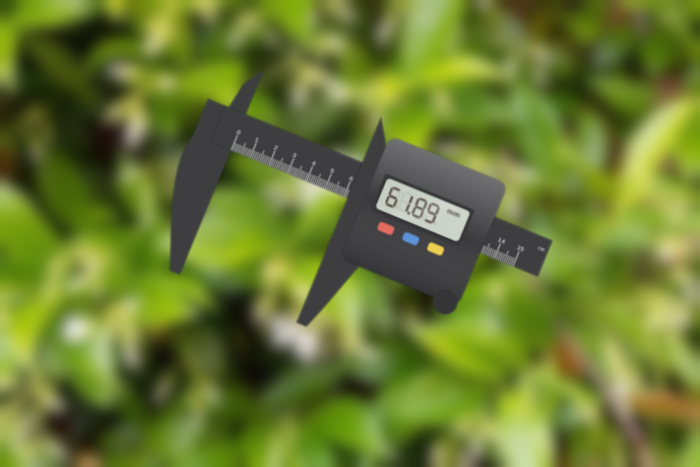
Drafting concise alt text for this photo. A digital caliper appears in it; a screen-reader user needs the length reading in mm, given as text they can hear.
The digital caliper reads 61.89 mm
